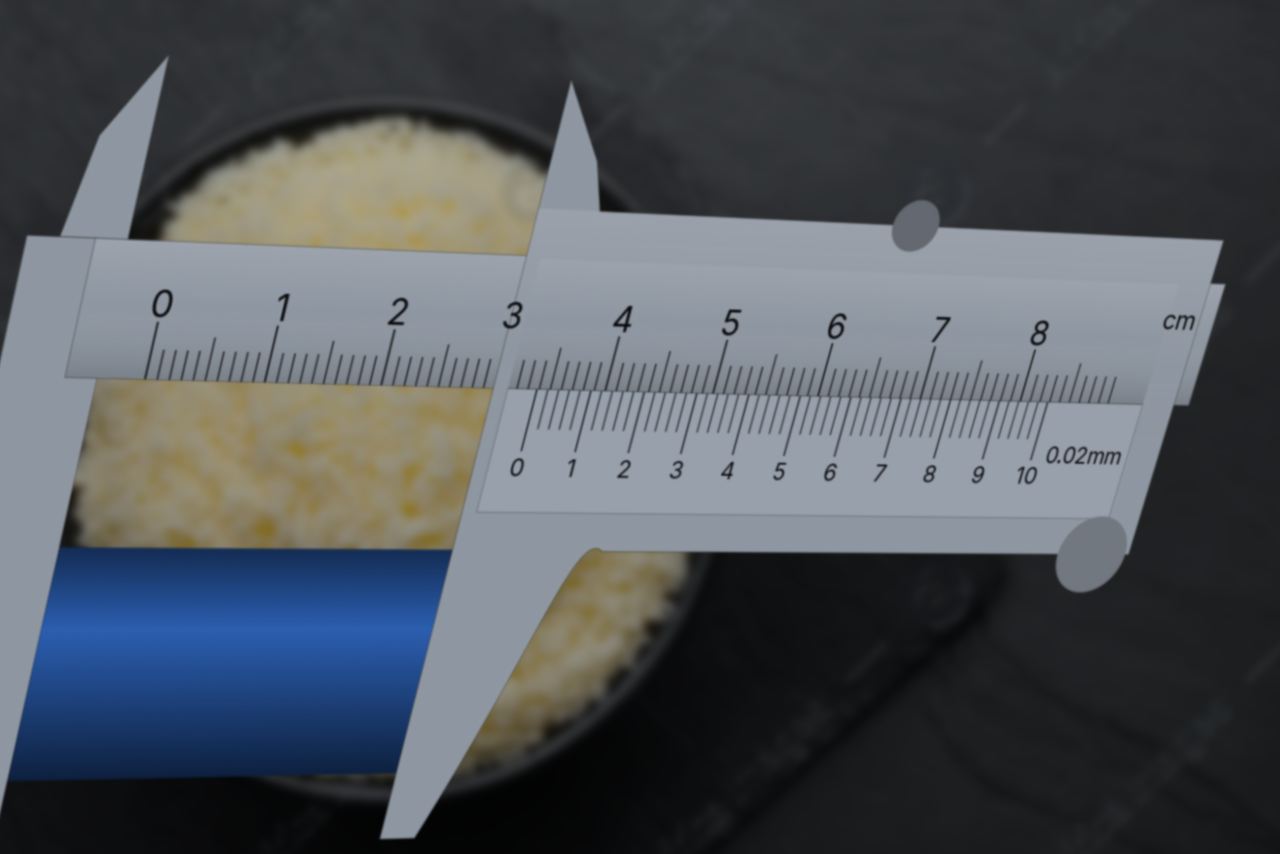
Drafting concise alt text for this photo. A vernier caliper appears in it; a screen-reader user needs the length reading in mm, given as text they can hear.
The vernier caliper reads 33.8 mm
